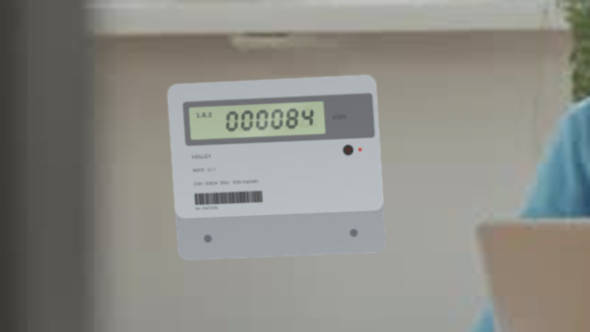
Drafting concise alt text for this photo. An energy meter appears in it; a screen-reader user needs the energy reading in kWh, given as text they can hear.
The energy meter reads 84 kWh
